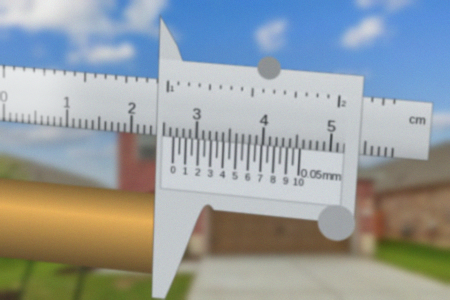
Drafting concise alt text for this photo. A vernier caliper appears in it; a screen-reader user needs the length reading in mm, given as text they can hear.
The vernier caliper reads 26.5 mm
